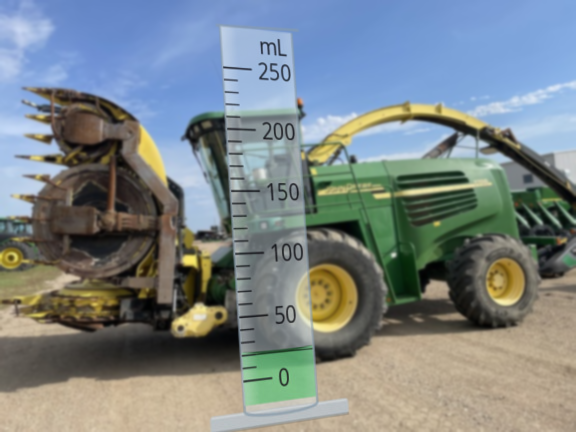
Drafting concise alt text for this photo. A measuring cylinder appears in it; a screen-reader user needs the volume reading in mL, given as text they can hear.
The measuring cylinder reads 20 mL
